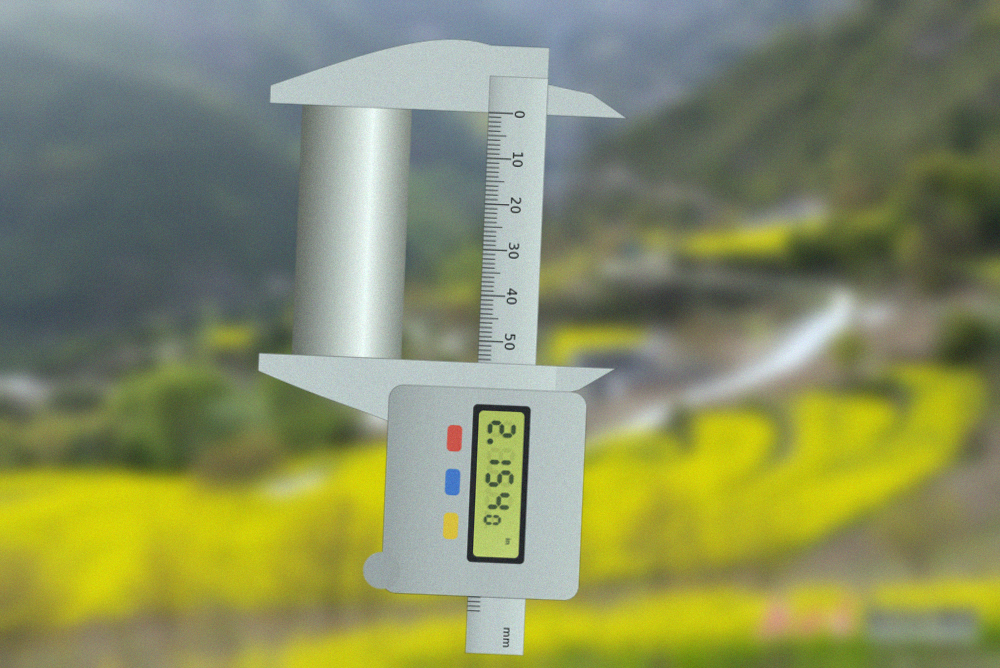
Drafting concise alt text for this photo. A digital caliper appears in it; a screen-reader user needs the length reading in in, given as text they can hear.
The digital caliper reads 2.1540 in
